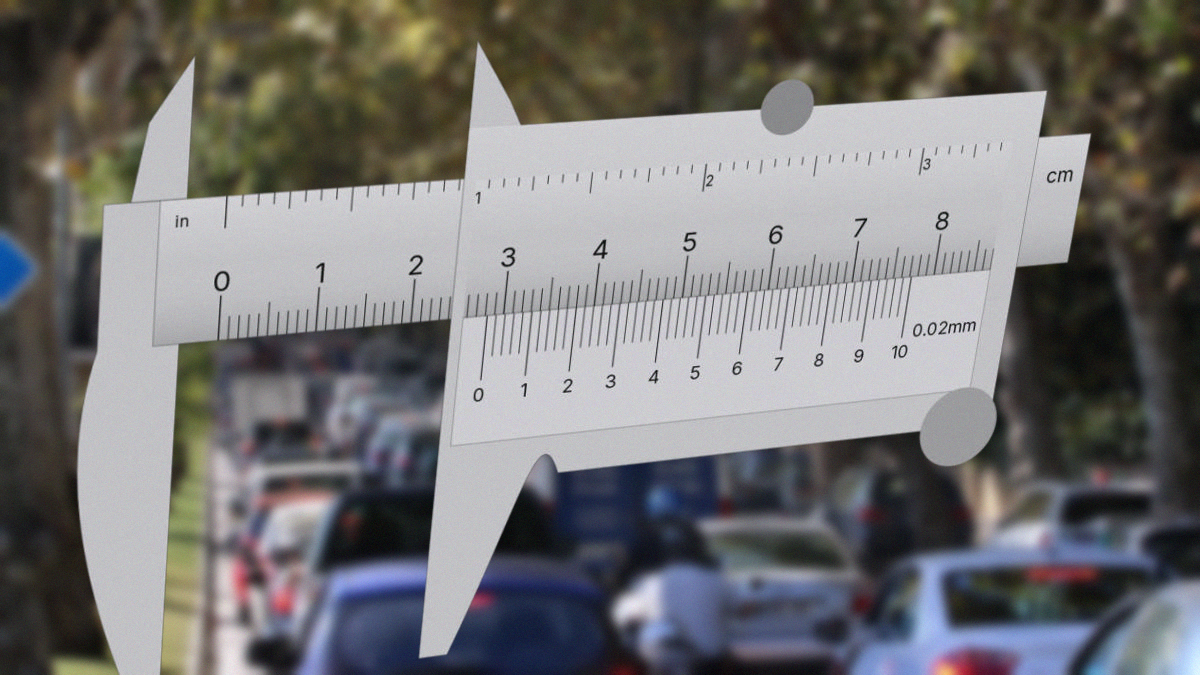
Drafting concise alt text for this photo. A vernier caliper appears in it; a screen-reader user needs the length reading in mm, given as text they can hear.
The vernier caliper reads 28.2 mm
